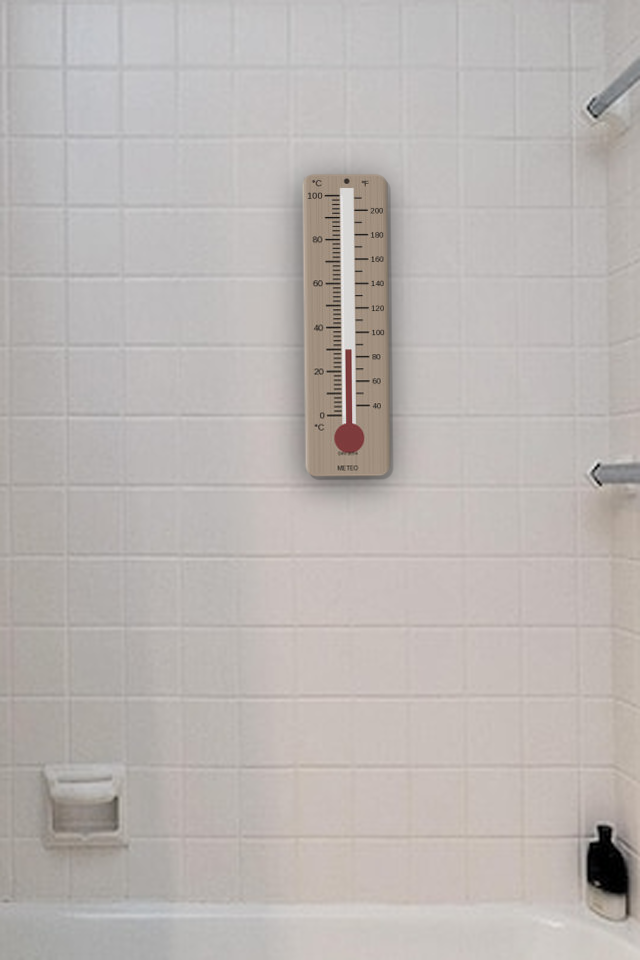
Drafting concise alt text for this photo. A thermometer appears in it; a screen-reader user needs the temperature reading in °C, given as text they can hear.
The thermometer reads 30 °C
